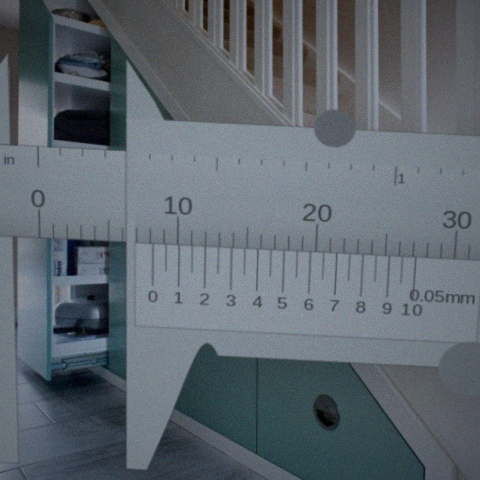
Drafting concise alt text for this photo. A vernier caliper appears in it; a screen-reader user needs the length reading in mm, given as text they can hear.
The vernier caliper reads 8.2 mm
